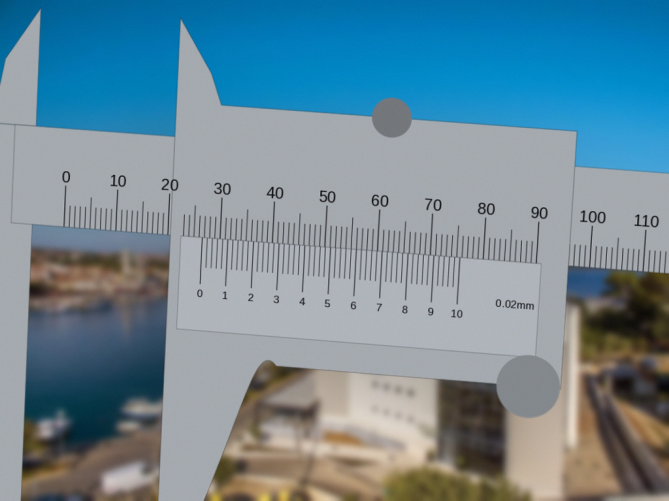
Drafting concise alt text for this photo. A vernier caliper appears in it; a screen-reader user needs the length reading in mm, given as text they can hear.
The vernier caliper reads 26.6 mm
